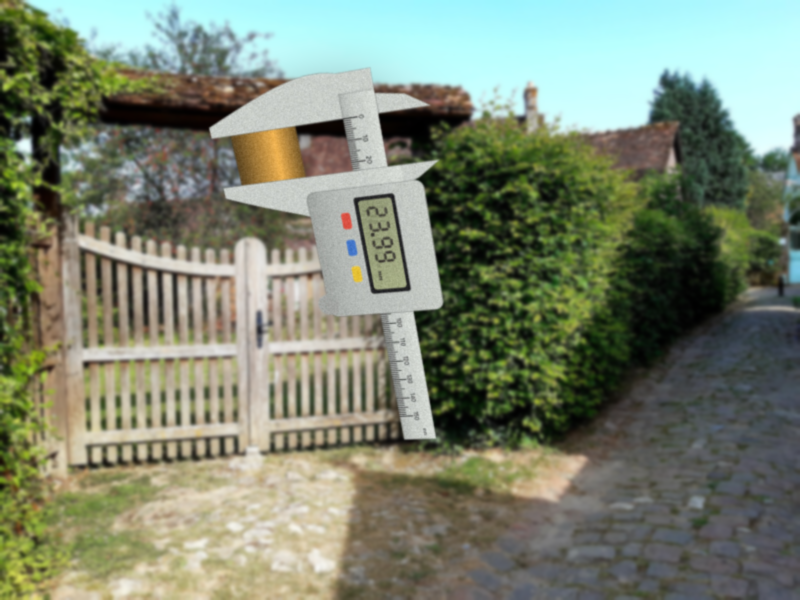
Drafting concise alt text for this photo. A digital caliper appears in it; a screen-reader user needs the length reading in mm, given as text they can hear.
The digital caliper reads 23.99 mm
